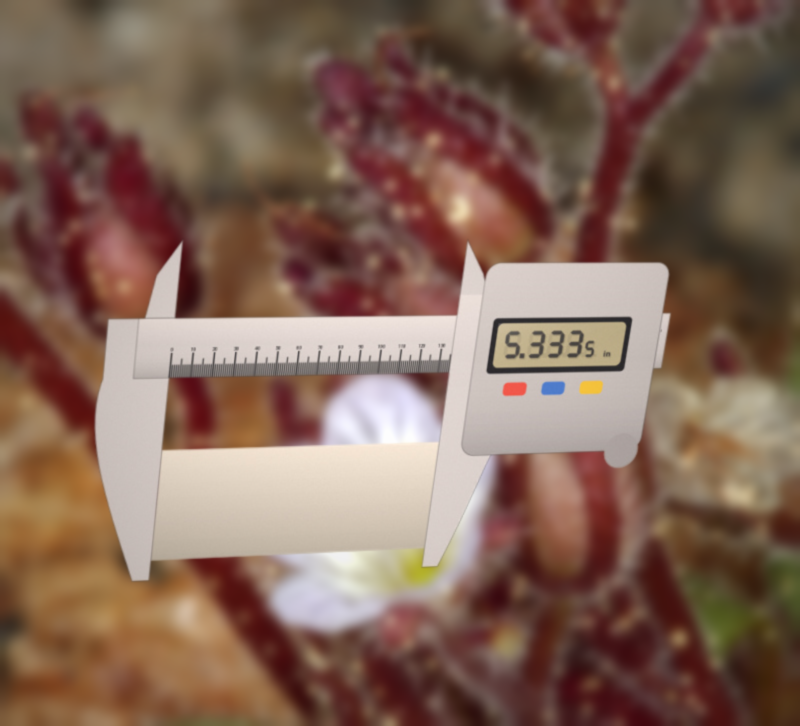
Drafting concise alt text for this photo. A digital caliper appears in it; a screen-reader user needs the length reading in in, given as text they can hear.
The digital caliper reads 5.3335 in
